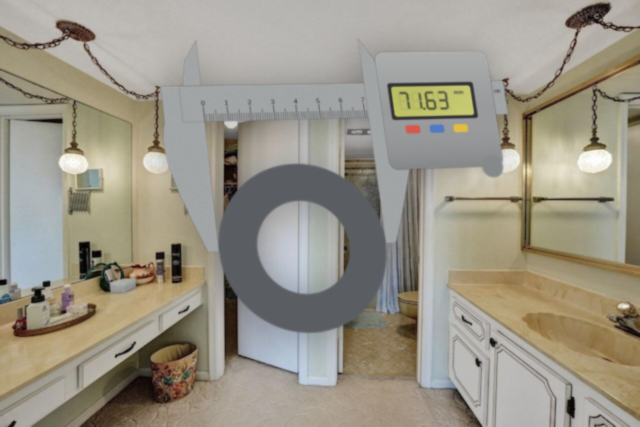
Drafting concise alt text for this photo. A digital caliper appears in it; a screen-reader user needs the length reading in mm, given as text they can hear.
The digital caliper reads 71.63 mm
